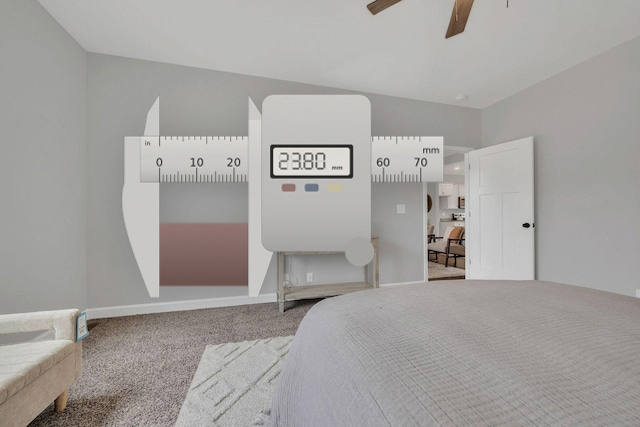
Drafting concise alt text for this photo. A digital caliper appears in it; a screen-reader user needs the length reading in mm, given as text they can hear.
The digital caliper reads 23.80 mm
